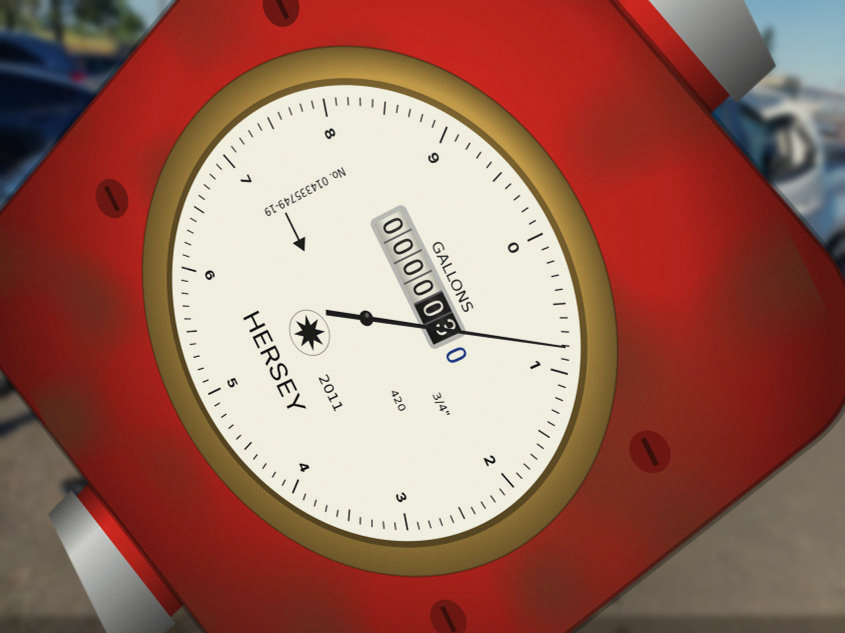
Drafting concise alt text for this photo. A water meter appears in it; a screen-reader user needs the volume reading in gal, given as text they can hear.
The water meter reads 30.8 gal
